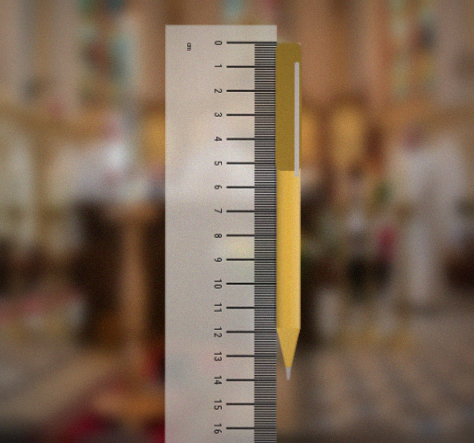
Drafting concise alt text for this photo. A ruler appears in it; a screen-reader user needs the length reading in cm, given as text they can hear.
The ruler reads 14 cm
